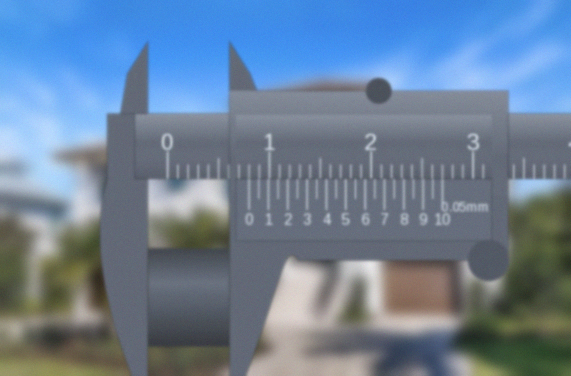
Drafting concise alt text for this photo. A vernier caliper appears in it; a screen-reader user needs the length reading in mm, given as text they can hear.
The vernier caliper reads 8.0 mm
